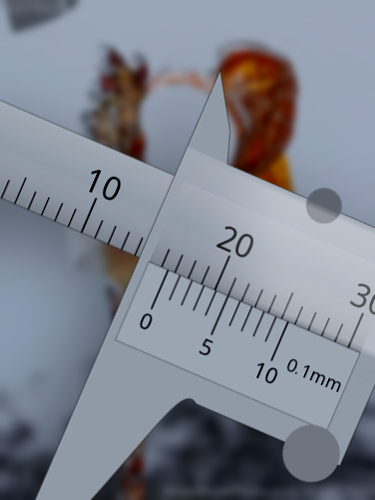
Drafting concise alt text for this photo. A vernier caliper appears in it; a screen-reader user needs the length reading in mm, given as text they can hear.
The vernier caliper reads 16.5 mm
